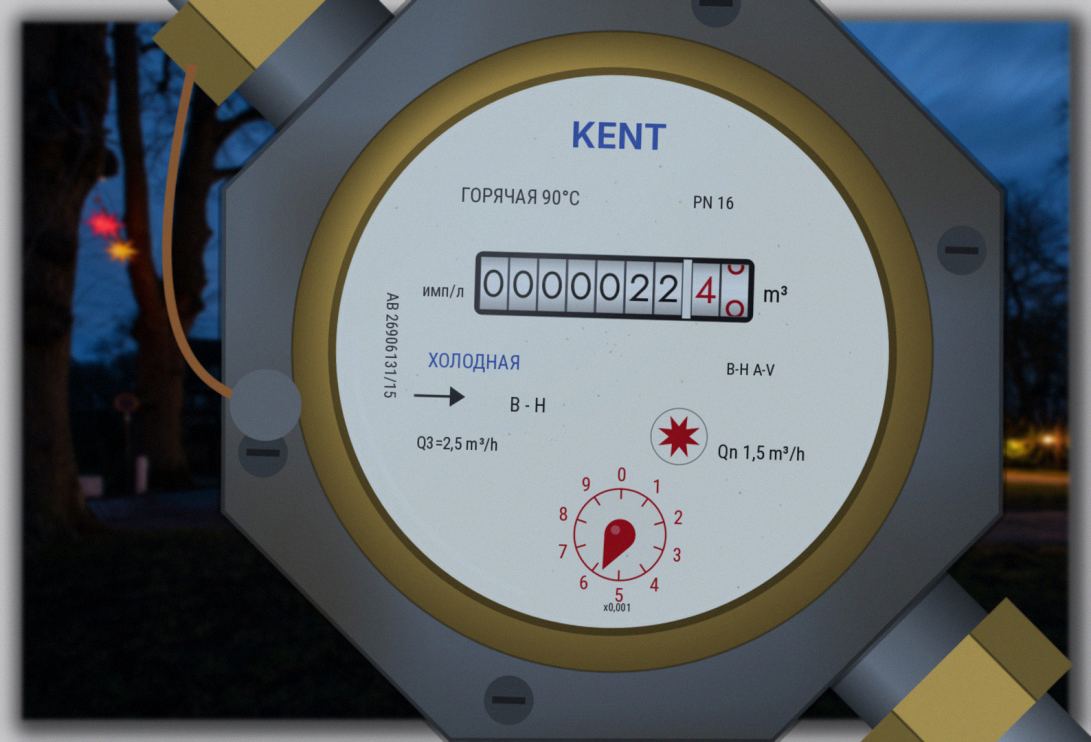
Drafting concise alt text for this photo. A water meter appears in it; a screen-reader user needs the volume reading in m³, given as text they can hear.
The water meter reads 22.485 m³
